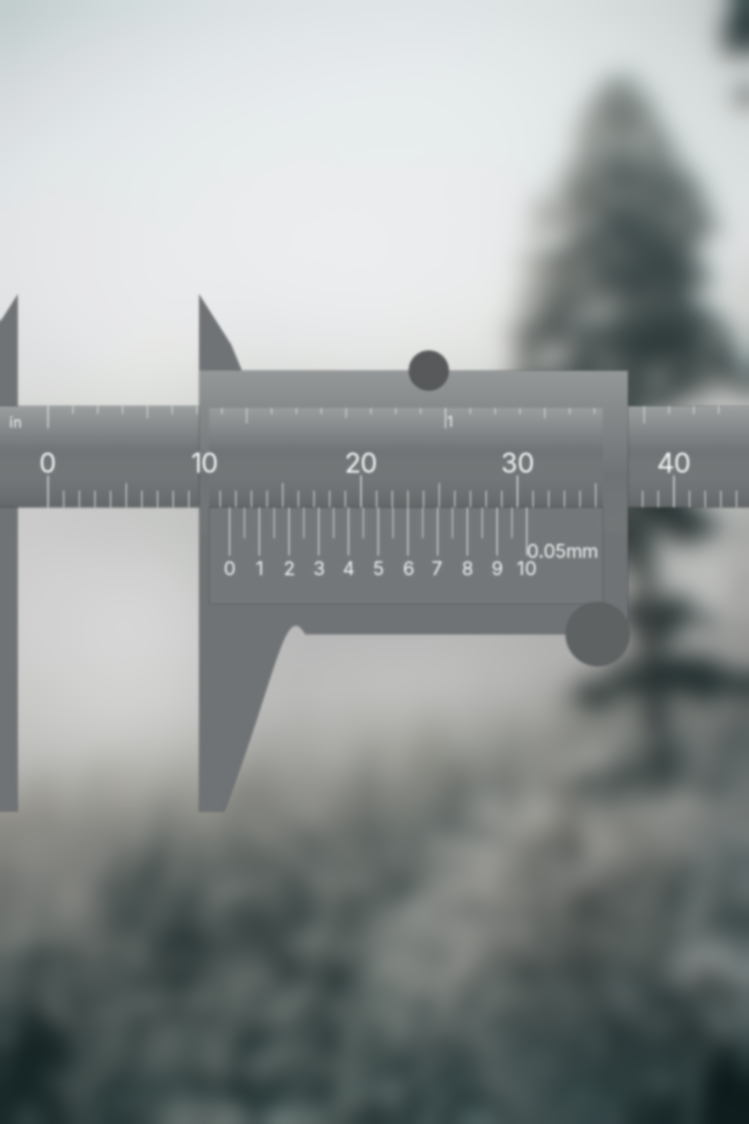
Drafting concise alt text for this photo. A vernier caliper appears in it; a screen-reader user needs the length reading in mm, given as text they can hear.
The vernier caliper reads 11.6 mm
